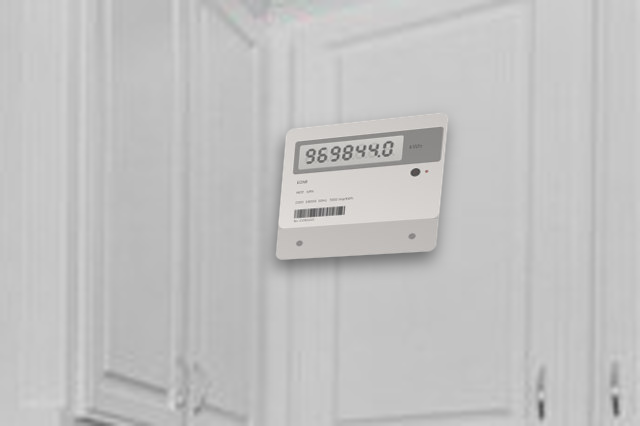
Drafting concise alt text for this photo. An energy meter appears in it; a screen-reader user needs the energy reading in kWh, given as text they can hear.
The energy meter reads 969844.0 kWh
